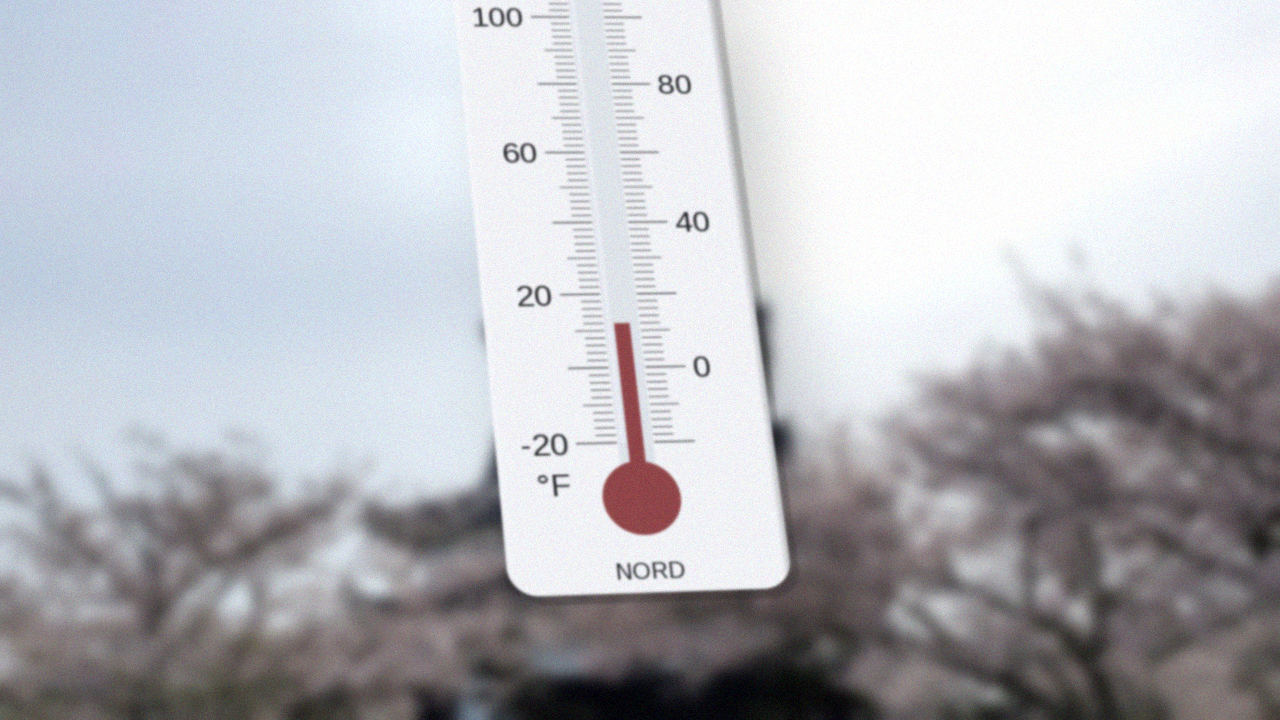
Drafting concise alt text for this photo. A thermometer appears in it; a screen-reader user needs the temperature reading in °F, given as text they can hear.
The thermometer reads 12 °F
